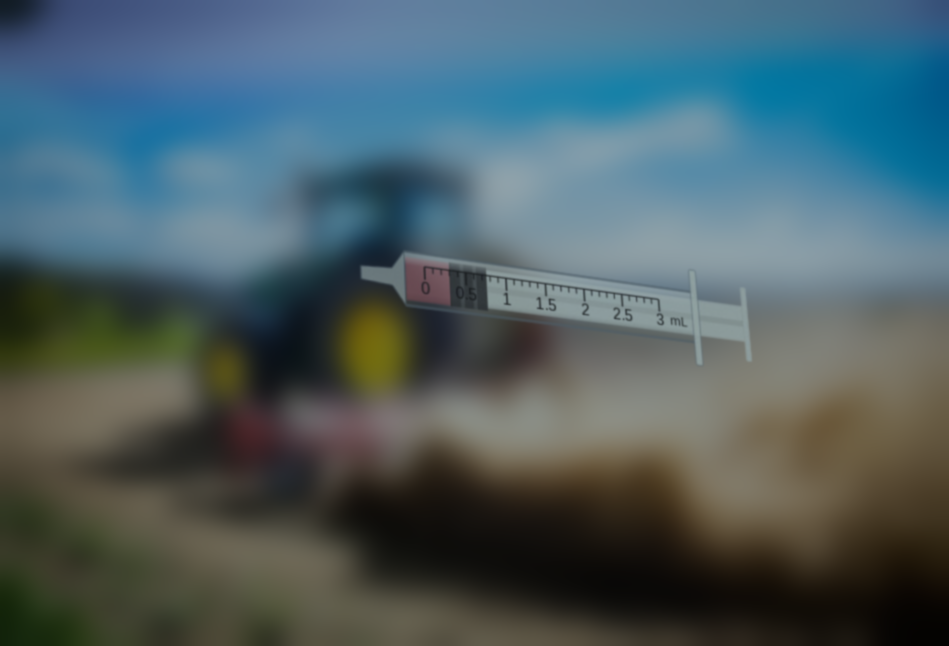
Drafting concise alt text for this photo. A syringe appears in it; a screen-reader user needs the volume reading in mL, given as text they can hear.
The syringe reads 0.3 mL
